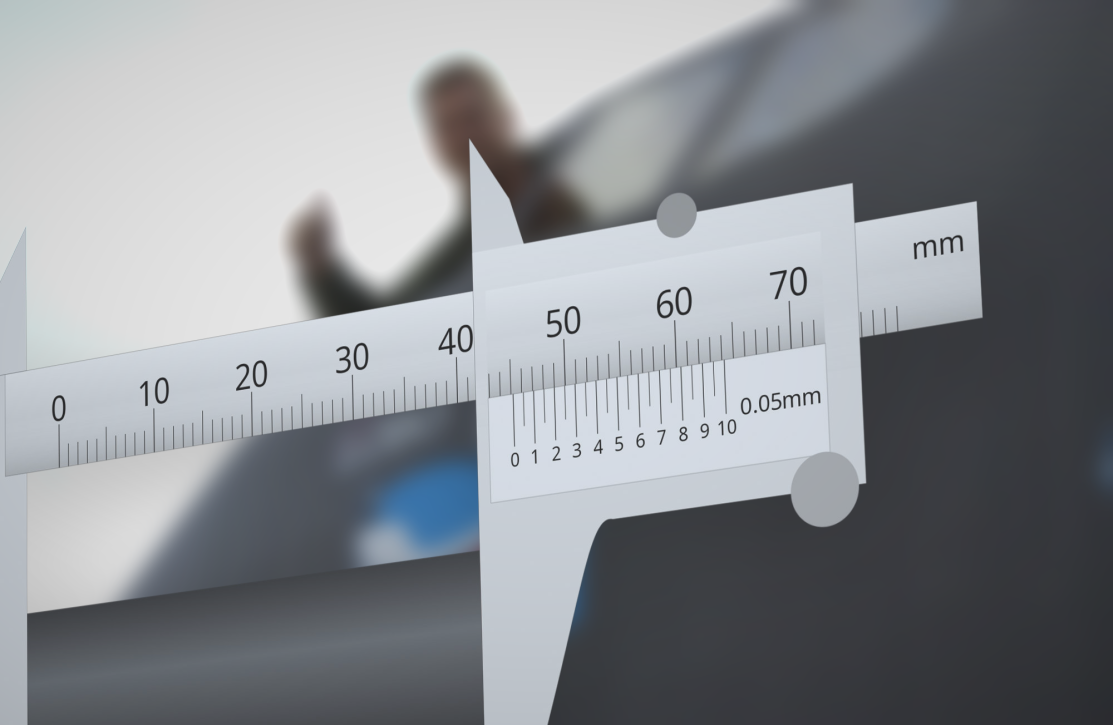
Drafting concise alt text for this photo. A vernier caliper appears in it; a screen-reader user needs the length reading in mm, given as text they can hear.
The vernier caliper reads 45.2 mm
